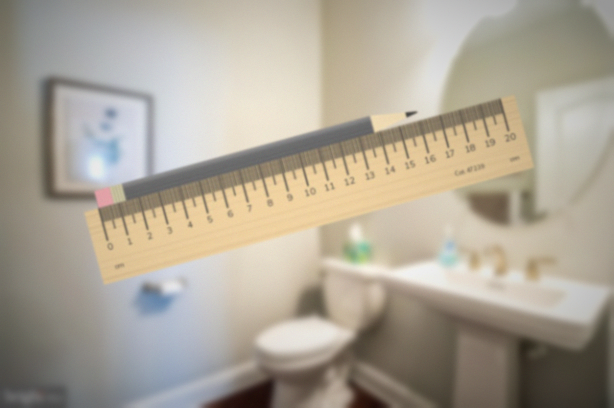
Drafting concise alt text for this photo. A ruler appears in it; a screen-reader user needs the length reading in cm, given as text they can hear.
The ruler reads 16 cm
